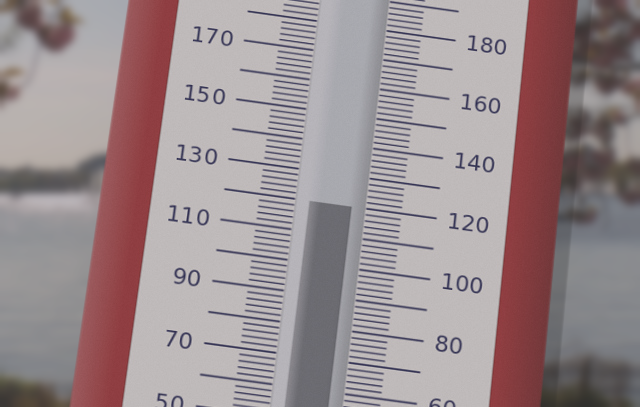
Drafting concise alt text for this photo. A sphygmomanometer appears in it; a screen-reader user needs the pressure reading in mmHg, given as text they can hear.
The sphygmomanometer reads 120 mmHg
